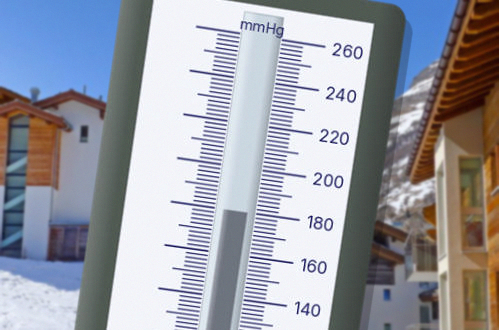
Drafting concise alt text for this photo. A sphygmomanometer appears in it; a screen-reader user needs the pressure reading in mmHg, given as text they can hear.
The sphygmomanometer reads 180 mmHg
